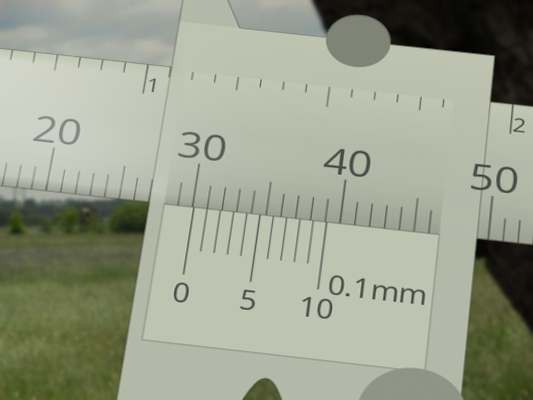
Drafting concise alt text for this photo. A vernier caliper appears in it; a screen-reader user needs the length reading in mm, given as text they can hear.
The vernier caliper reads 30.1 mm
